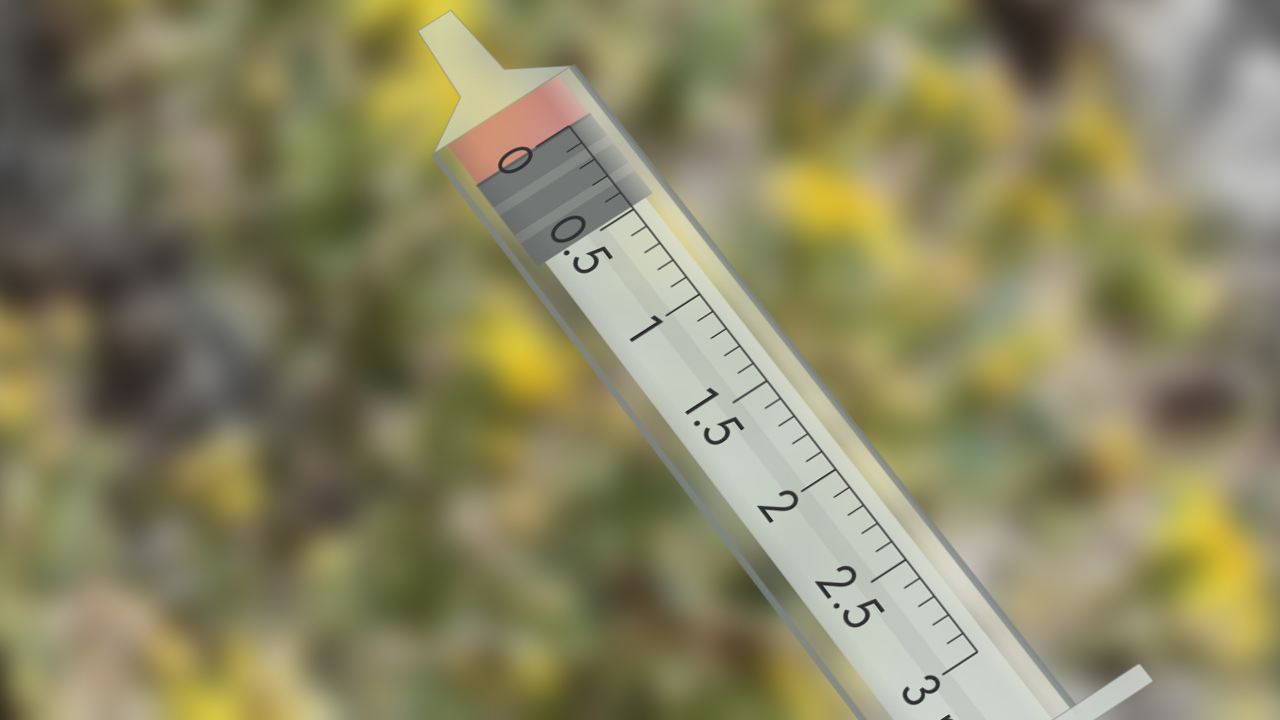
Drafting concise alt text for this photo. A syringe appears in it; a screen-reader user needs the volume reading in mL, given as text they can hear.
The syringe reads 0 mL
